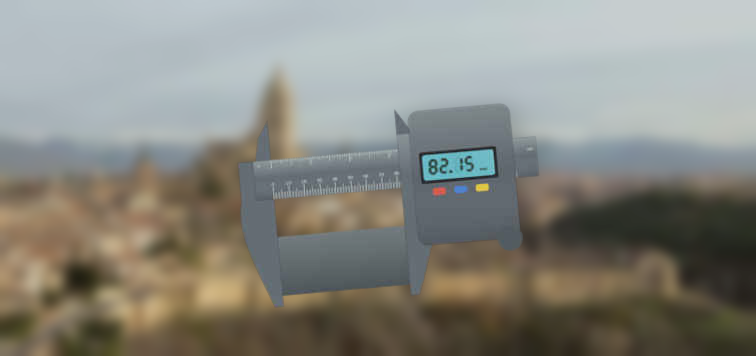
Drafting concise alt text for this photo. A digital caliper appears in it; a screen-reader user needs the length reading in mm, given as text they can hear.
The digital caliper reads 82.15 mm
